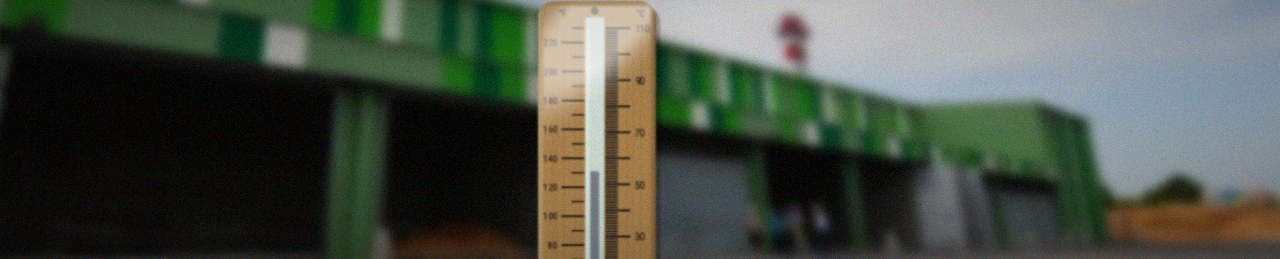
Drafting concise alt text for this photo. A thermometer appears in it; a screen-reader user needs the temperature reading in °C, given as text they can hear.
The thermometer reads 55 °C
